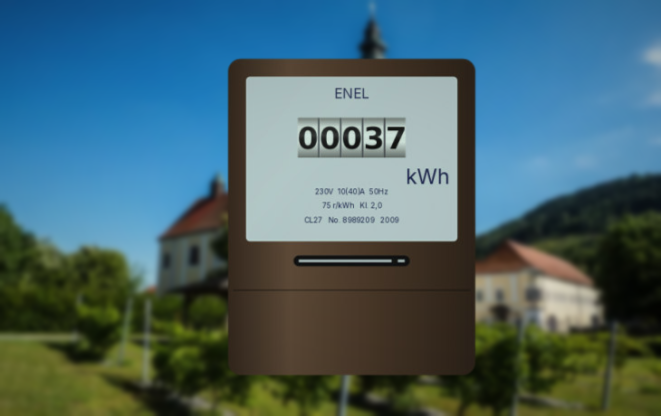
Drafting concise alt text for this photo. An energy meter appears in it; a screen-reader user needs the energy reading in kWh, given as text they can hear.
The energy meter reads 37 kWh
